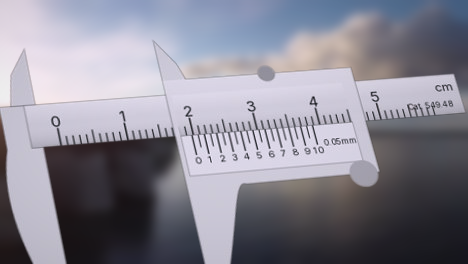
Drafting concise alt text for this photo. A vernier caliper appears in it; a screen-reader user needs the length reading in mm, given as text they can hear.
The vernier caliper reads 19.8 mm
